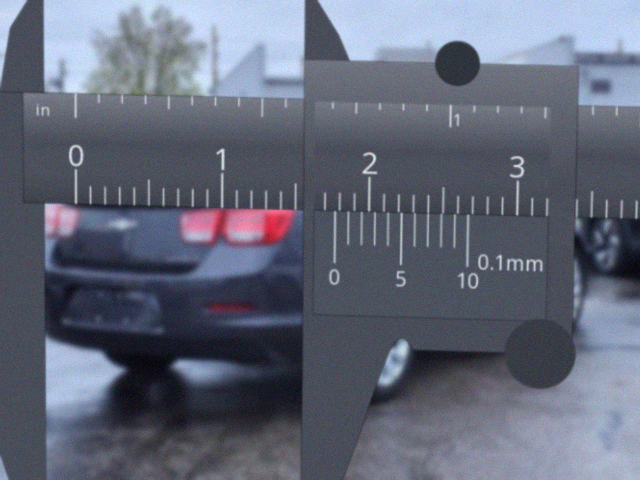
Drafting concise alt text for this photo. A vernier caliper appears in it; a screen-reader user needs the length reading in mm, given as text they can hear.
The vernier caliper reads 17.7 mm
